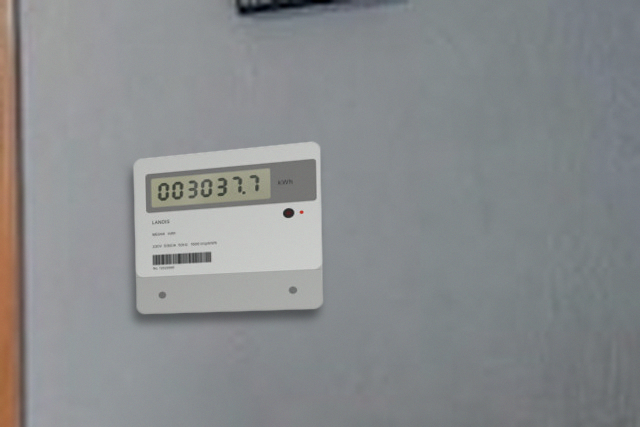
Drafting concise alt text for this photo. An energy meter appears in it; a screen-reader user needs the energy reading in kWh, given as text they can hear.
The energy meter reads 3037.7 kWh
